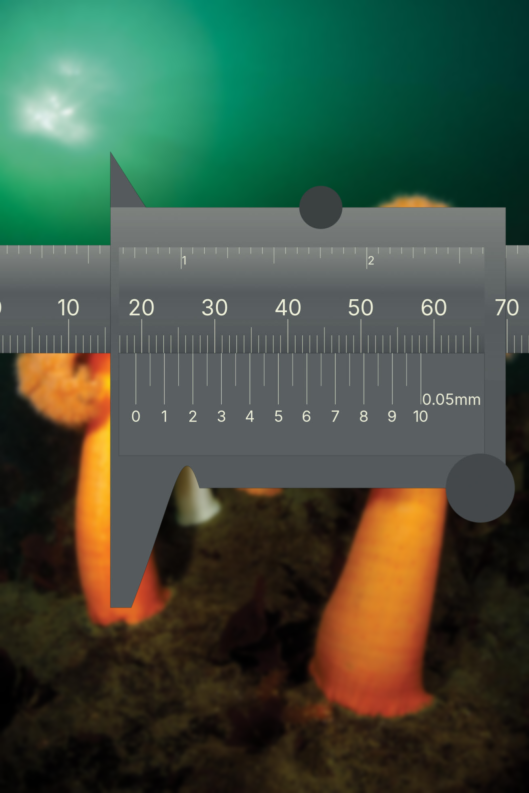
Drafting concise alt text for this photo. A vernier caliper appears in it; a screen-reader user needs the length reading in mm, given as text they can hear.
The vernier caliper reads 19.2 mm
